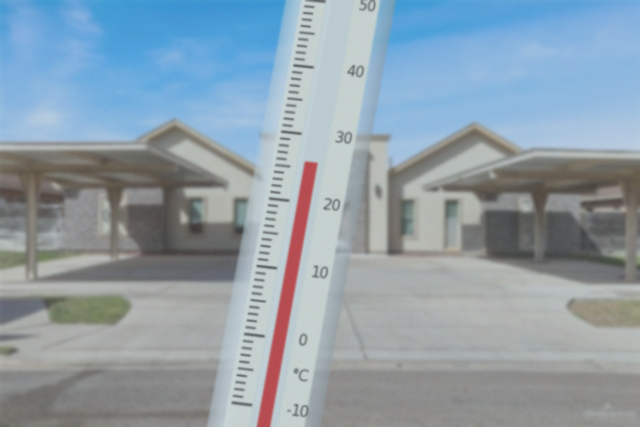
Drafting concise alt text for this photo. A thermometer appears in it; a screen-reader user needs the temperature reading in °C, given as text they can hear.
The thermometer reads 26 °C
